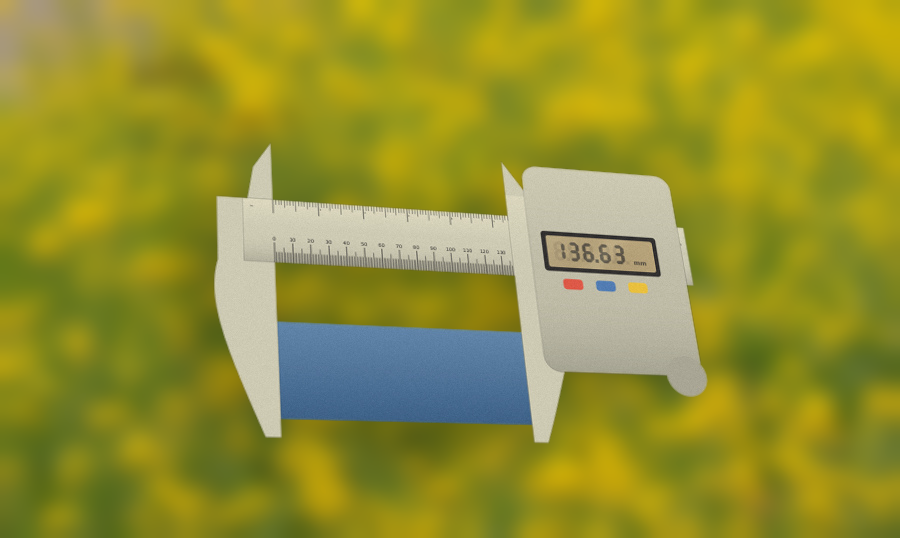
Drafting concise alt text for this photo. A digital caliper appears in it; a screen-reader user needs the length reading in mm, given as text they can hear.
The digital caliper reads 136.63 mm
